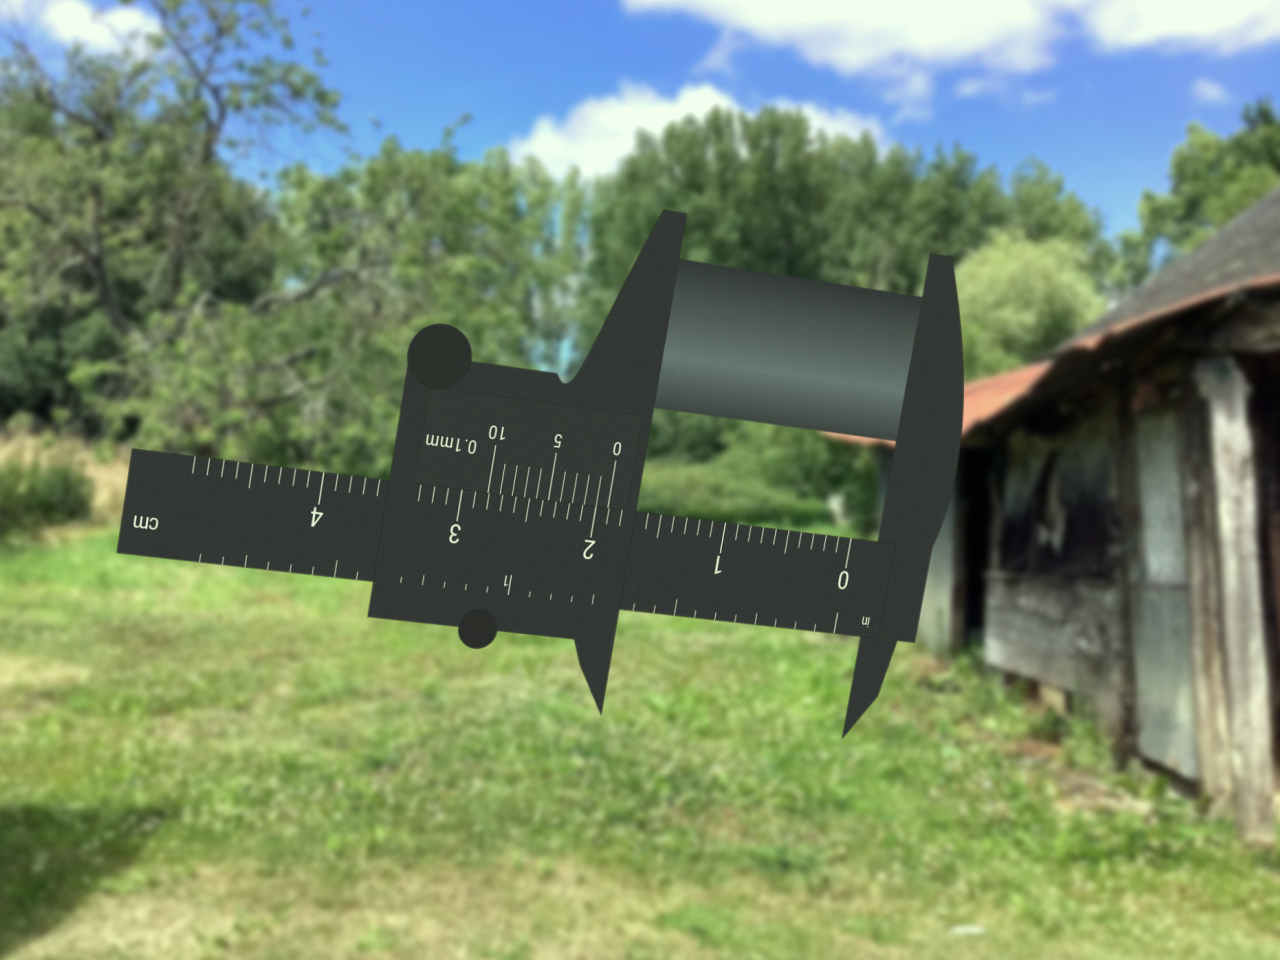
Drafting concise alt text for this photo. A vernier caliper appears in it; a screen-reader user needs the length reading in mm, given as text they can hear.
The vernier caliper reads 19.1 mm
